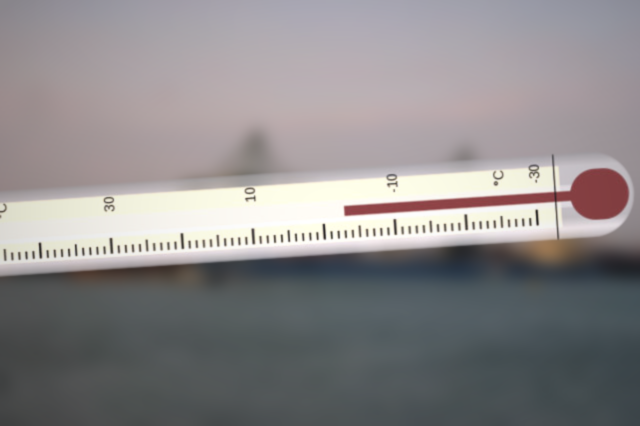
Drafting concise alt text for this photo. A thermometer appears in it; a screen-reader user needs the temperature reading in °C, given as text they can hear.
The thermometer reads -3 °C
